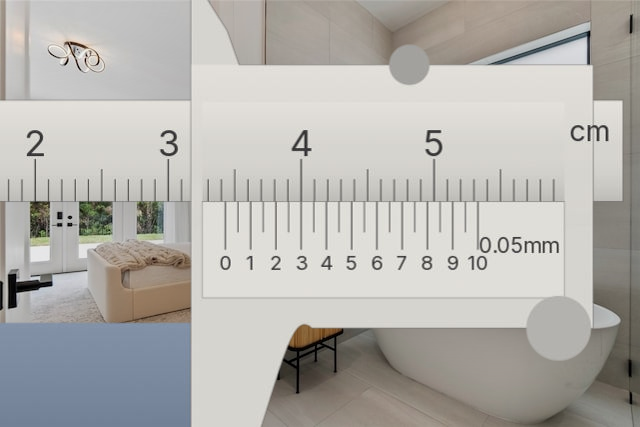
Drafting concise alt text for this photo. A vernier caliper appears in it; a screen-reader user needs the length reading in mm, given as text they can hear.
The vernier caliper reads 34.3 mm
